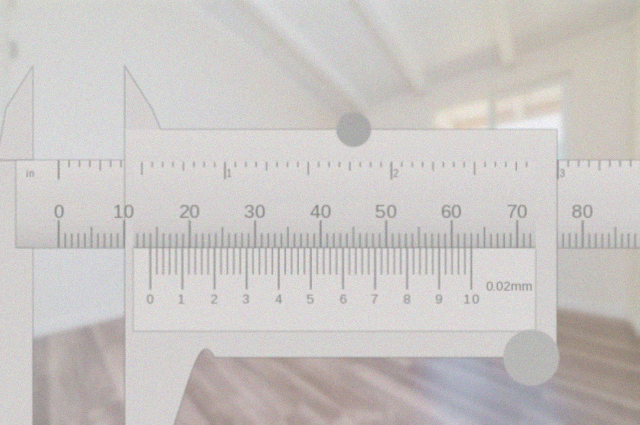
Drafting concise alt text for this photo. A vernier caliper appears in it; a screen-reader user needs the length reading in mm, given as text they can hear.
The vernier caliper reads 14.0 mm
